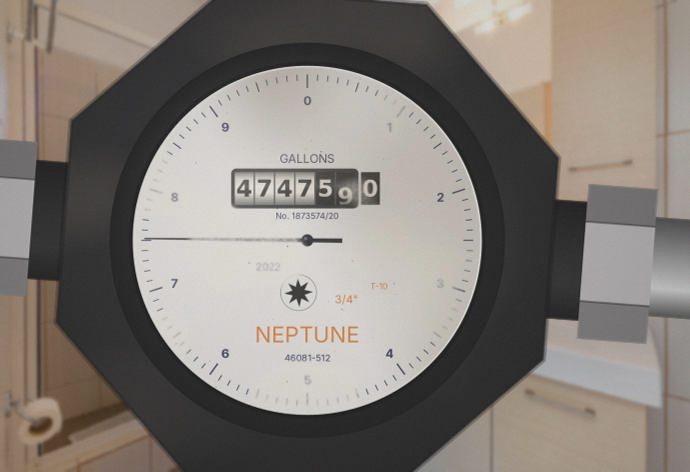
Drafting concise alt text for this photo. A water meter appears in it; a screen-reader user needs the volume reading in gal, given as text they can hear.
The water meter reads 4747587.5 gal
